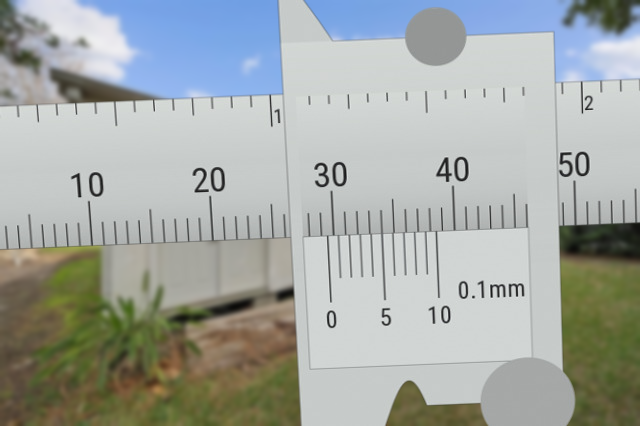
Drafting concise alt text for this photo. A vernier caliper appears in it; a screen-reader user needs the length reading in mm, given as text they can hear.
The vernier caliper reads 29.5 mm
